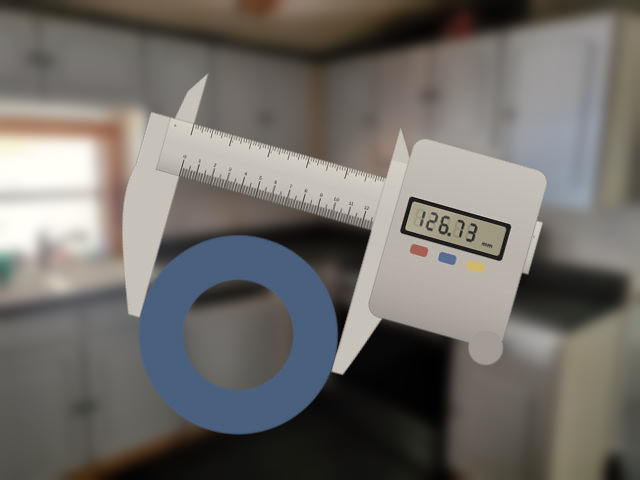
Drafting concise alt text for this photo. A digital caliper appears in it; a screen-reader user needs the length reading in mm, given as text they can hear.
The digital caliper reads 126.73 mm
